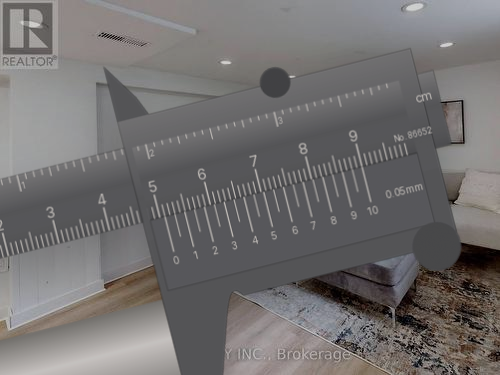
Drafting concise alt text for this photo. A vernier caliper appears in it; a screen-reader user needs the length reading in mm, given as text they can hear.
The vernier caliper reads 51.0 mm
